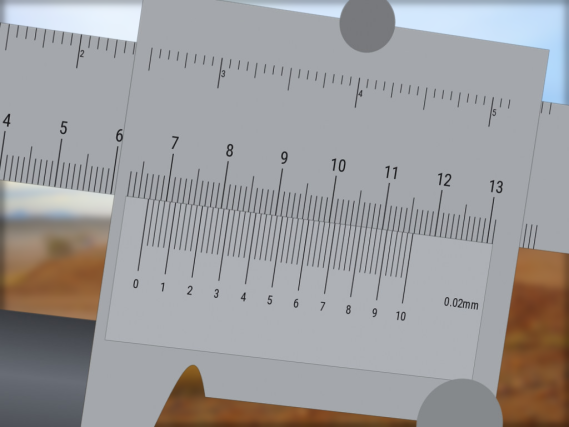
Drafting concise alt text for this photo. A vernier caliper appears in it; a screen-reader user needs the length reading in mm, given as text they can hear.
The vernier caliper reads 66.8 mm
